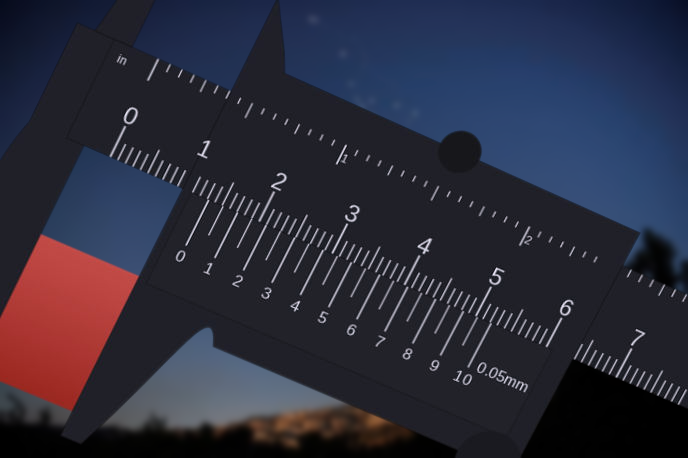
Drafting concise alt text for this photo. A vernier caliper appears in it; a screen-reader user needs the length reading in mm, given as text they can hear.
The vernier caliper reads 13.2 mm
